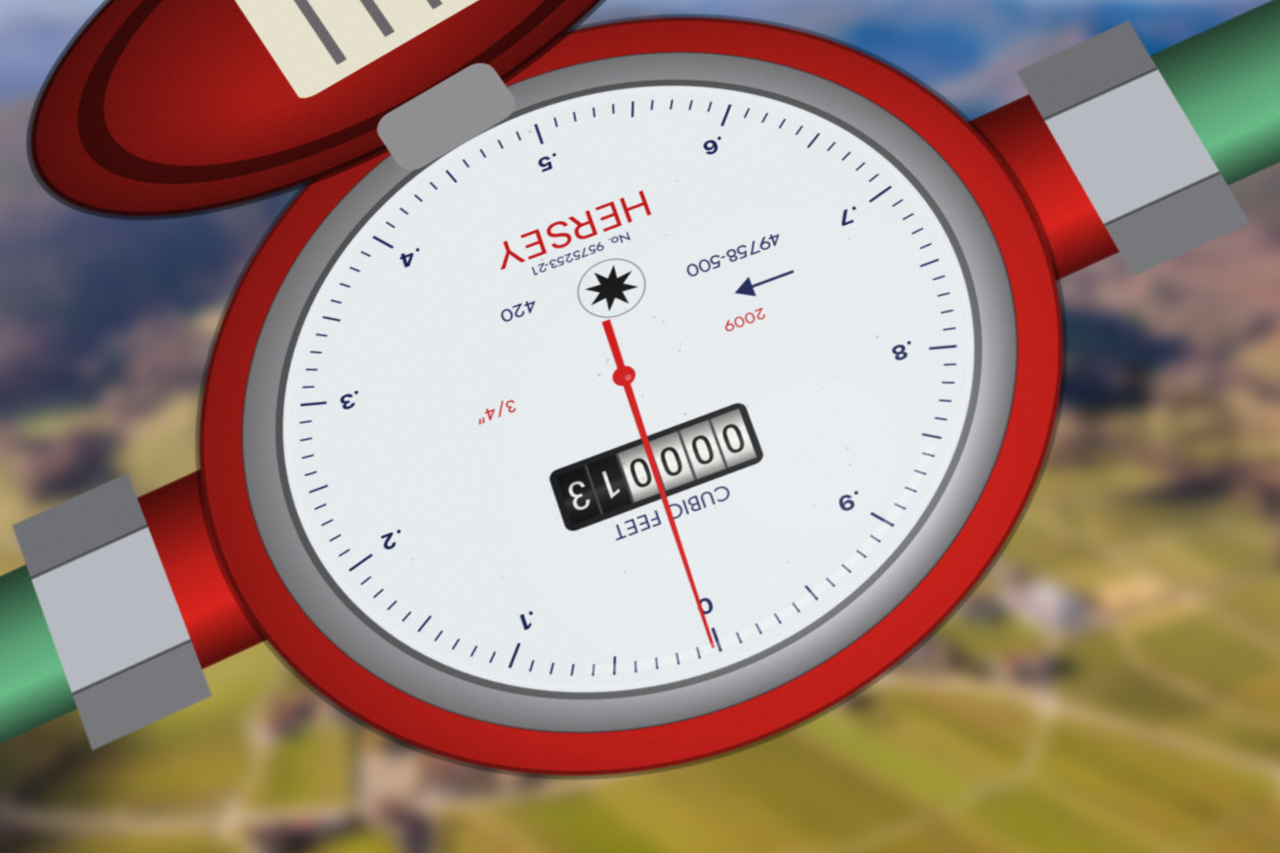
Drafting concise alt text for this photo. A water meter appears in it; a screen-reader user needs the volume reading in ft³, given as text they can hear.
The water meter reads 13.00 ft³
